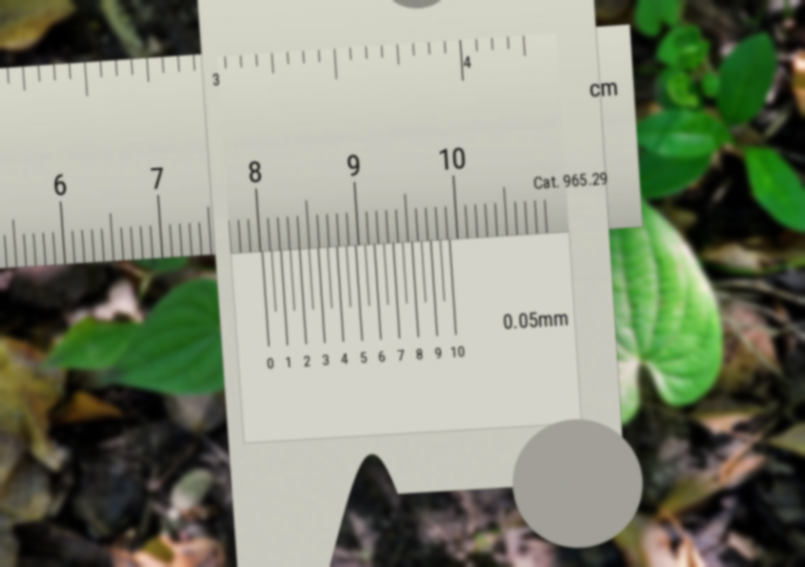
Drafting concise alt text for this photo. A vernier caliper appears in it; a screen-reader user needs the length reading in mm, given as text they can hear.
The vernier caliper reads 80.2 mm
